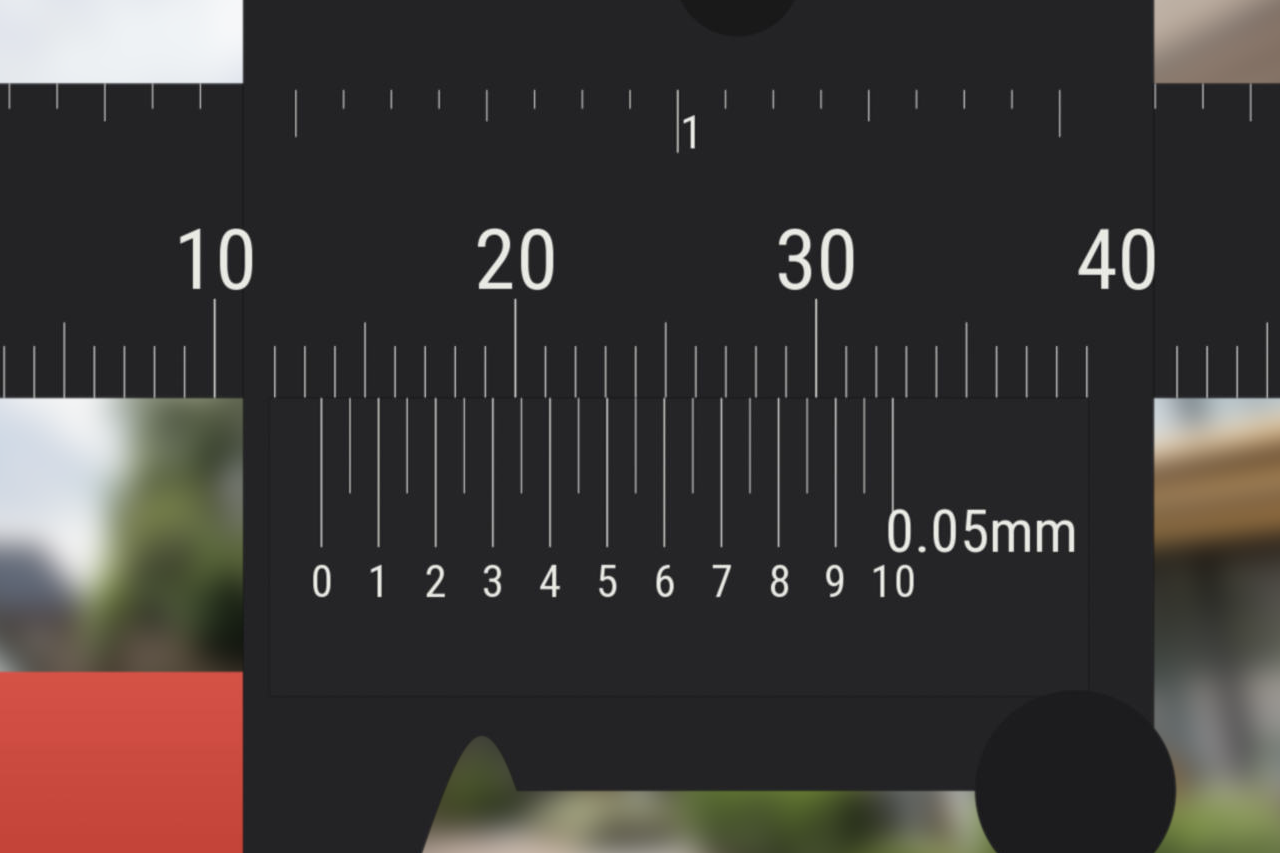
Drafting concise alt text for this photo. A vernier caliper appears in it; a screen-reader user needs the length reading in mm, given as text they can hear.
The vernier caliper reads 13.55 mm
